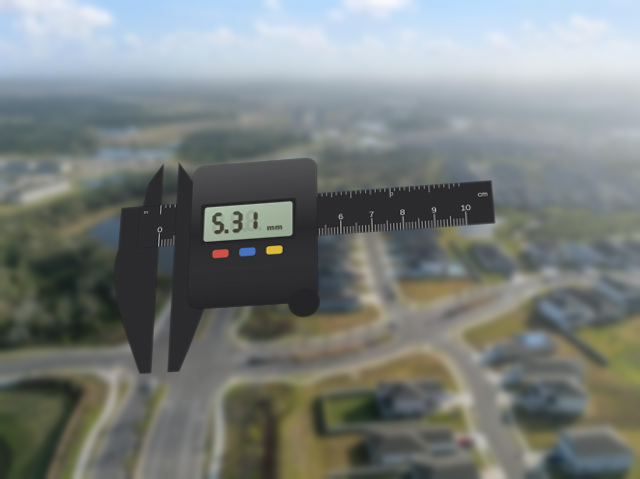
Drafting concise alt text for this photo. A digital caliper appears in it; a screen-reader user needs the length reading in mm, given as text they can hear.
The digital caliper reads 5.31 mm
